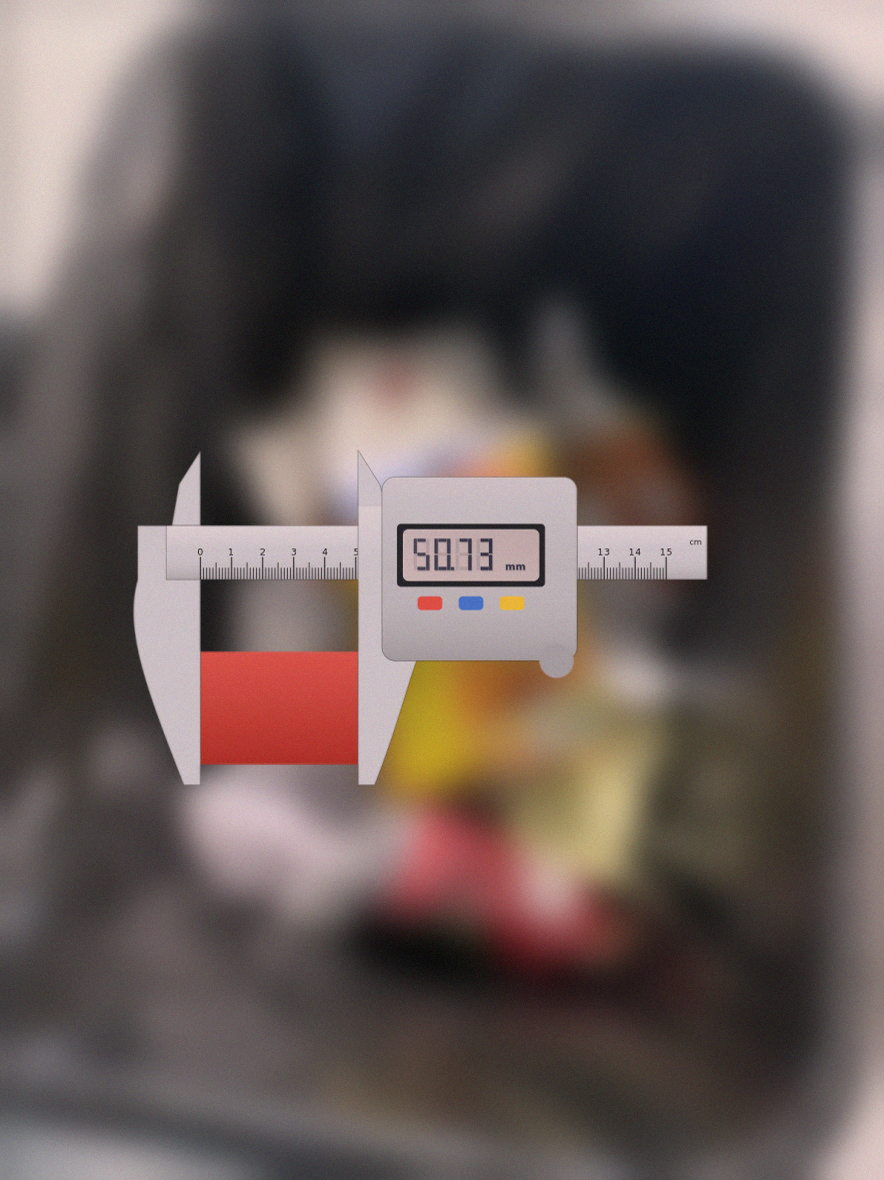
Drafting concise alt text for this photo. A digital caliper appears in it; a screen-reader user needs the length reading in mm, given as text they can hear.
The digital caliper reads 50.73 mm
